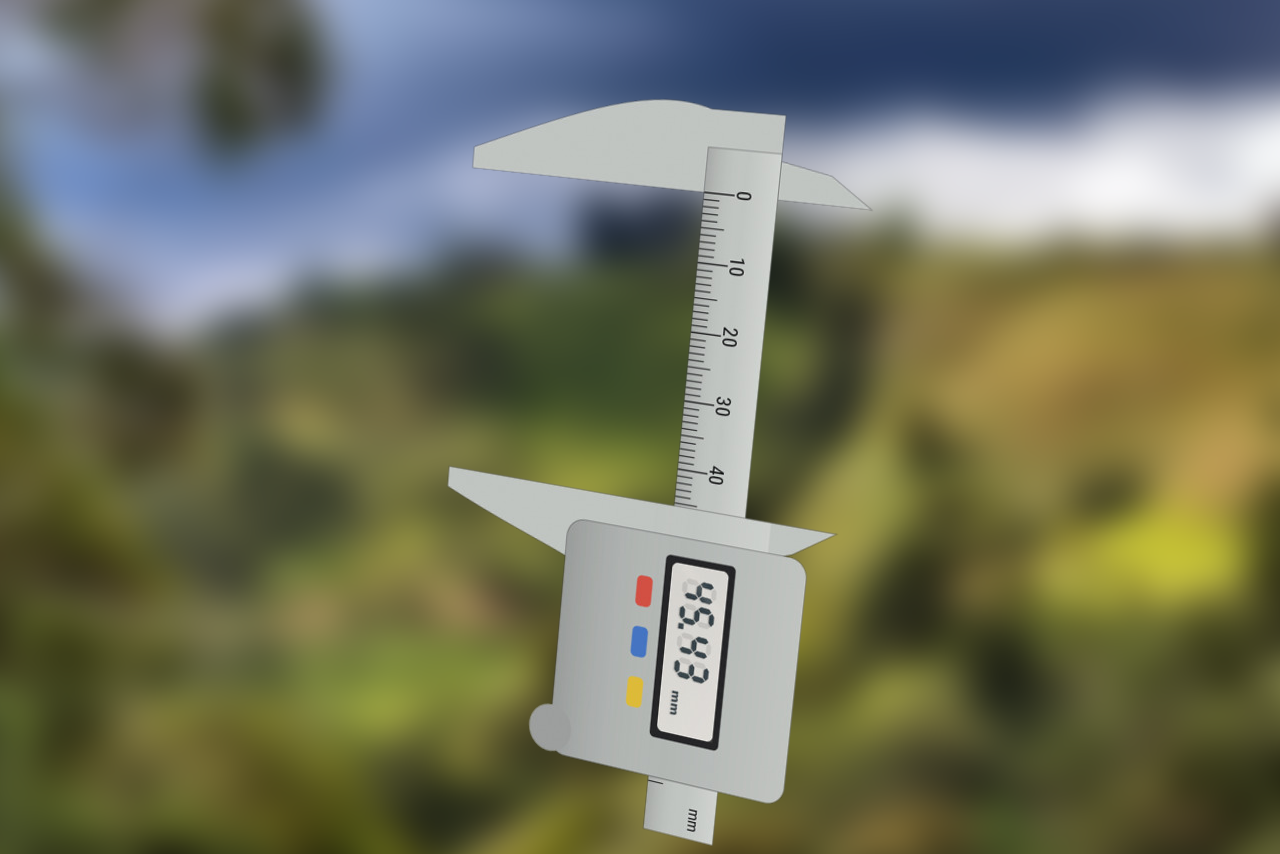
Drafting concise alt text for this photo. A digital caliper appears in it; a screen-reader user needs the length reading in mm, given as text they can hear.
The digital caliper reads 45.43 mm
